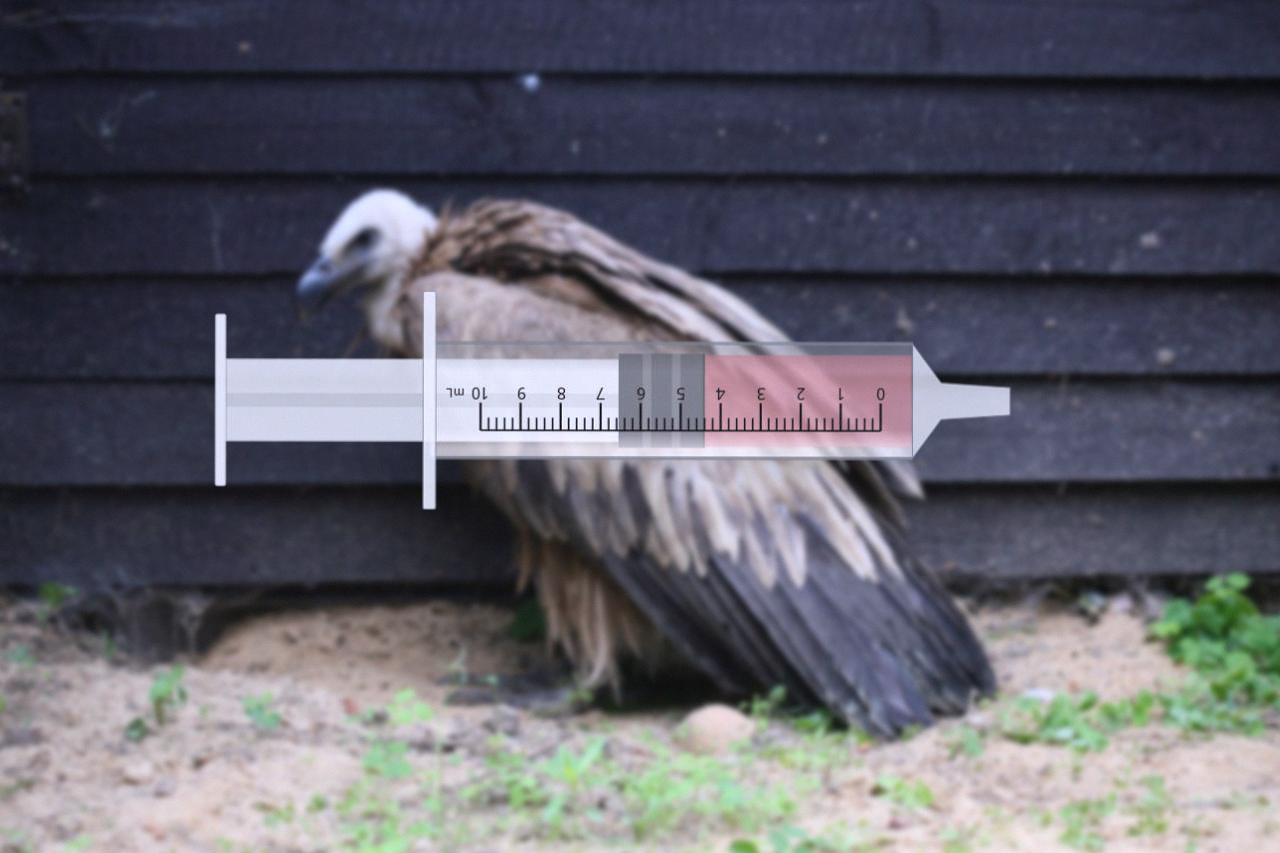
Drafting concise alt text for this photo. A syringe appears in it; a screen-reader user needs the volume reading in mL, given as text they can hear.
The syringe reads 4.4 mL
